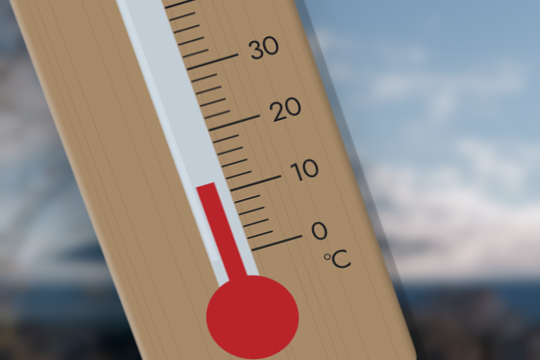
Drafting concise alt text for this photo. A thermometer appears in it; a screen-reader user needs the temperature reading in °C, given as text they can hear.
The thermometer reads 12 °C
